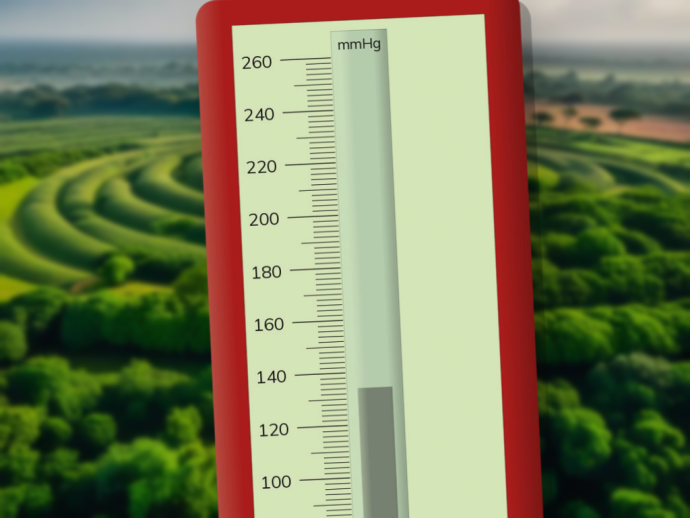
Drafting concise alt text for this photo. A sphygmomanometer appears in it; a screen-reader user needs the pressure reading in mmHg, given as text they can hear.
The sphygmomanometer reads 134 mmHg
